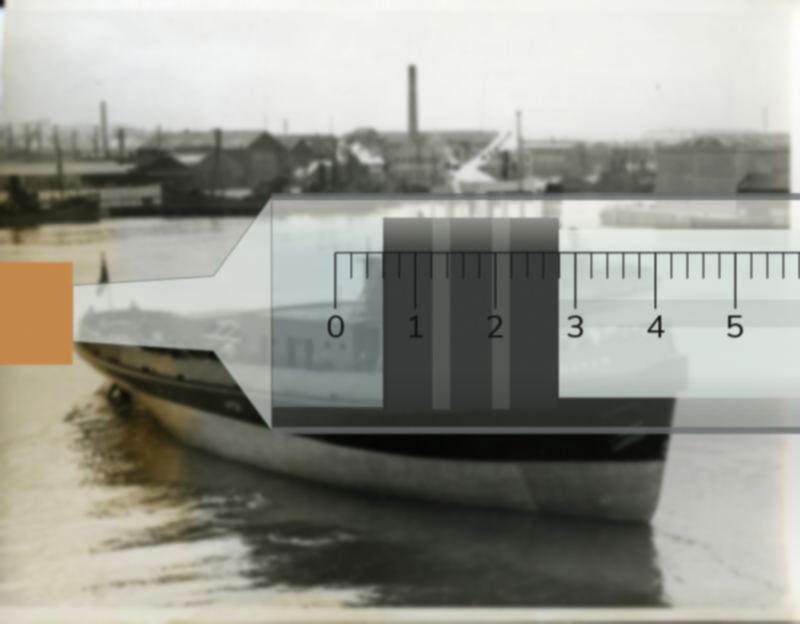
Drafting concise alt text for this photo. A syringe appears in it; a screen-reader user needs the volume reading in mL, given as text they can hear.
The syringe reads 0.6 mL
